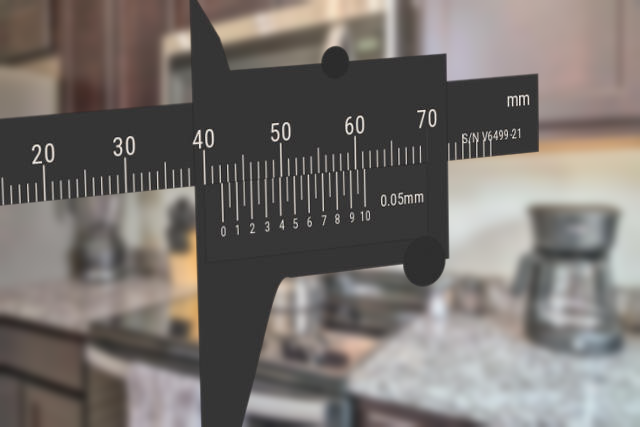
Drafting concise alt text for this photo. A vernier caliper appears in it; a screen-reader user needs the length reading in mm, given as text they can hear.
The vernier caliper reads 42.2 mm
